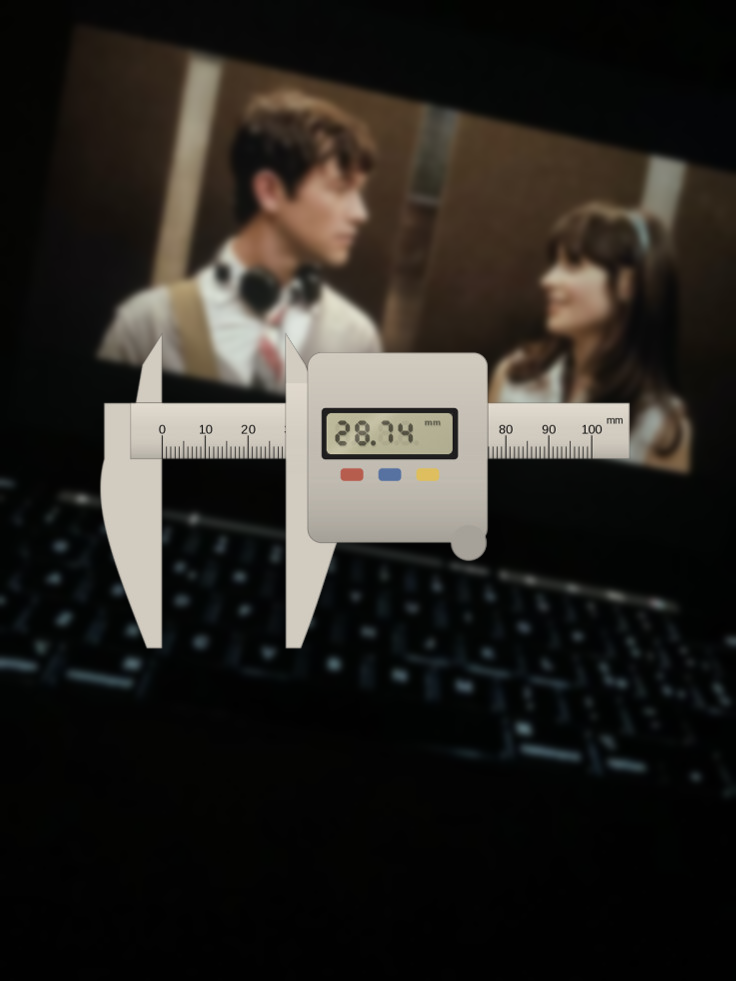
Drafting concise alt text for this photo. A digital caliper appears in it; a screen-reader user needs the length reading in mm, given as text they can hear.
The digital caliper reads 28.74 mm
